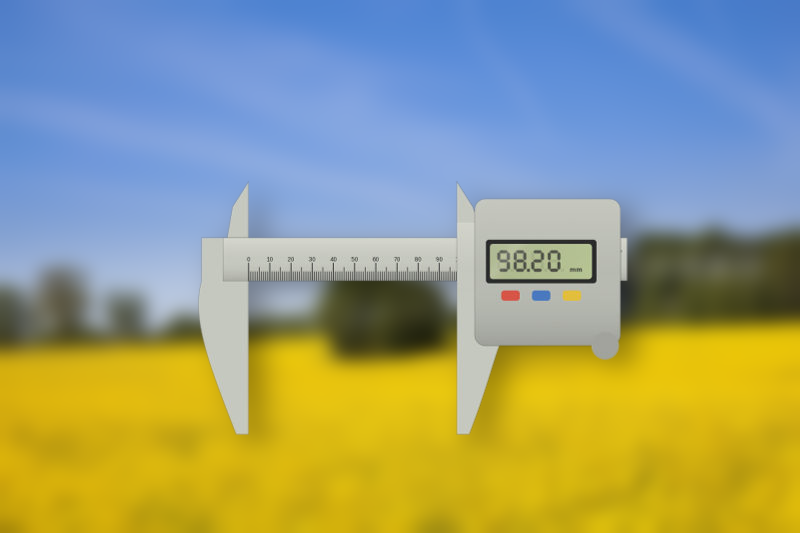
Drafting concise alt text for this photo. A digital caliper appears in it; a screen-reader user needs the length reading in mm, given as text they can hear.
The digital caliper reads 98.20 mm
